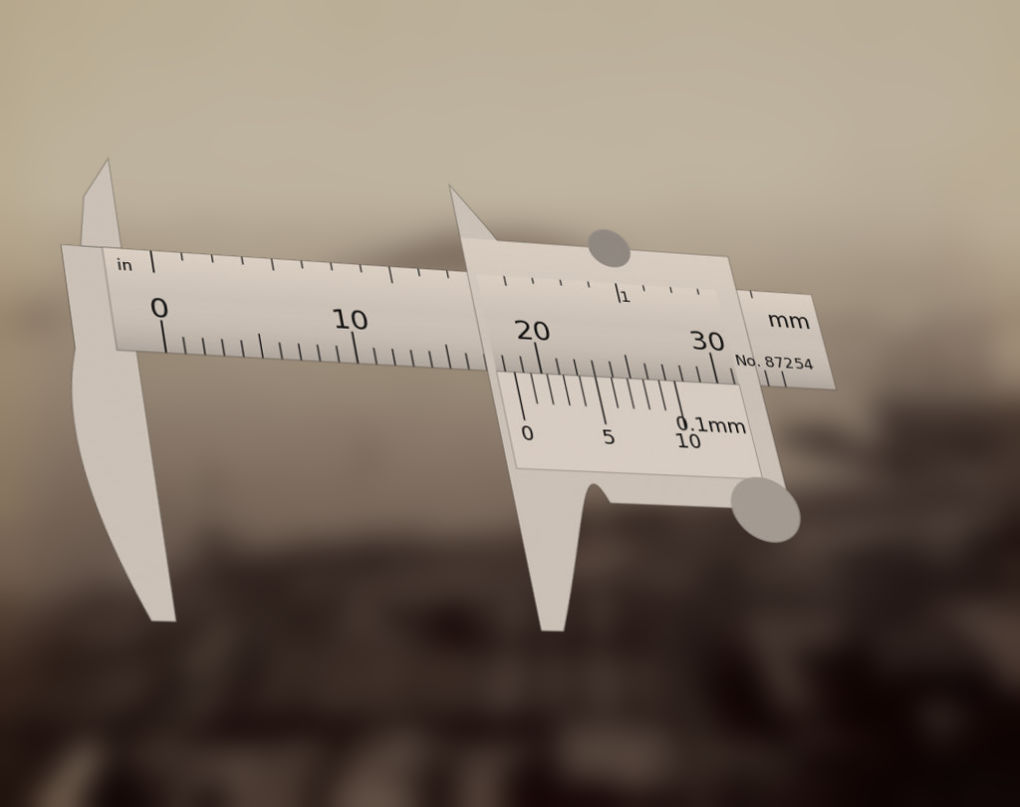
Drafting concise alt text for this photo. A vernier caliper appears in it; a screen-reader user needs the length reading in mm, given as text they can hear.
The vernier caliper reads 18.5 mm
